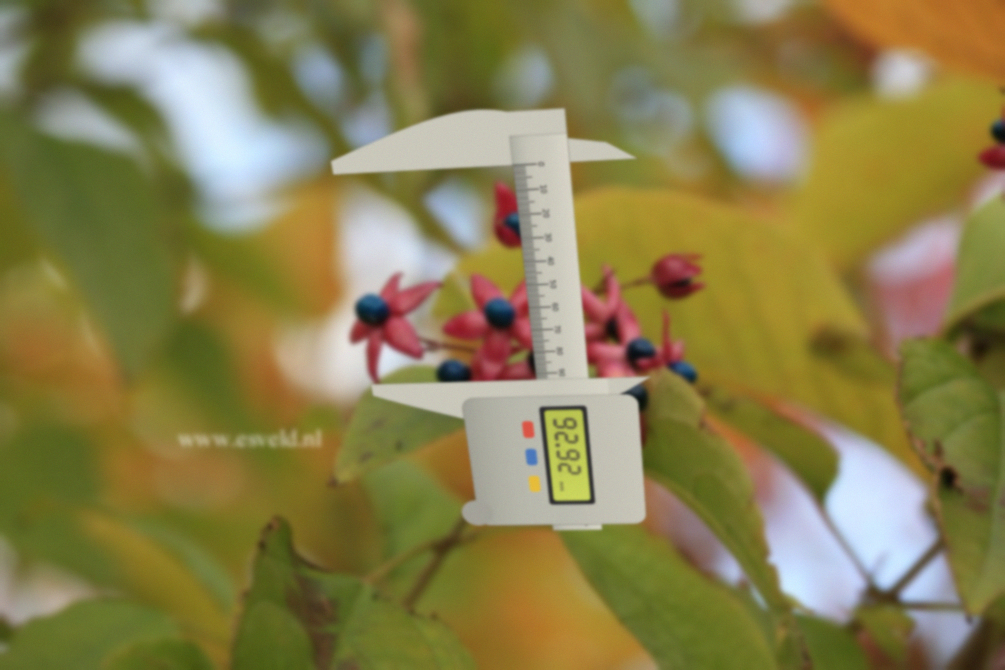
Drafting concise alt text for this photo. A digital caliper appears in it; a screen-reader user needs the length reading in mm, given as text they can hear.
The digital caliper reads 92.92 mm
